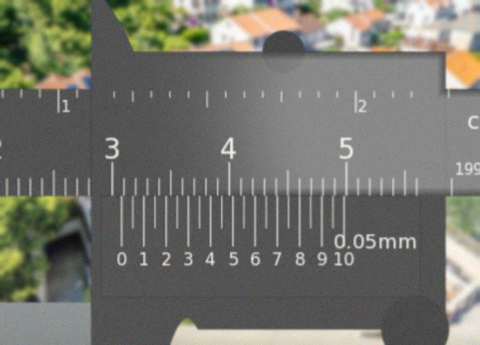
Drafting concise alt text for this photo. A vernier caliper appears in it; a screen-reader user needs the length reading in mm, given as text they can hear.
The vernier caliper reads 30.8 mm
